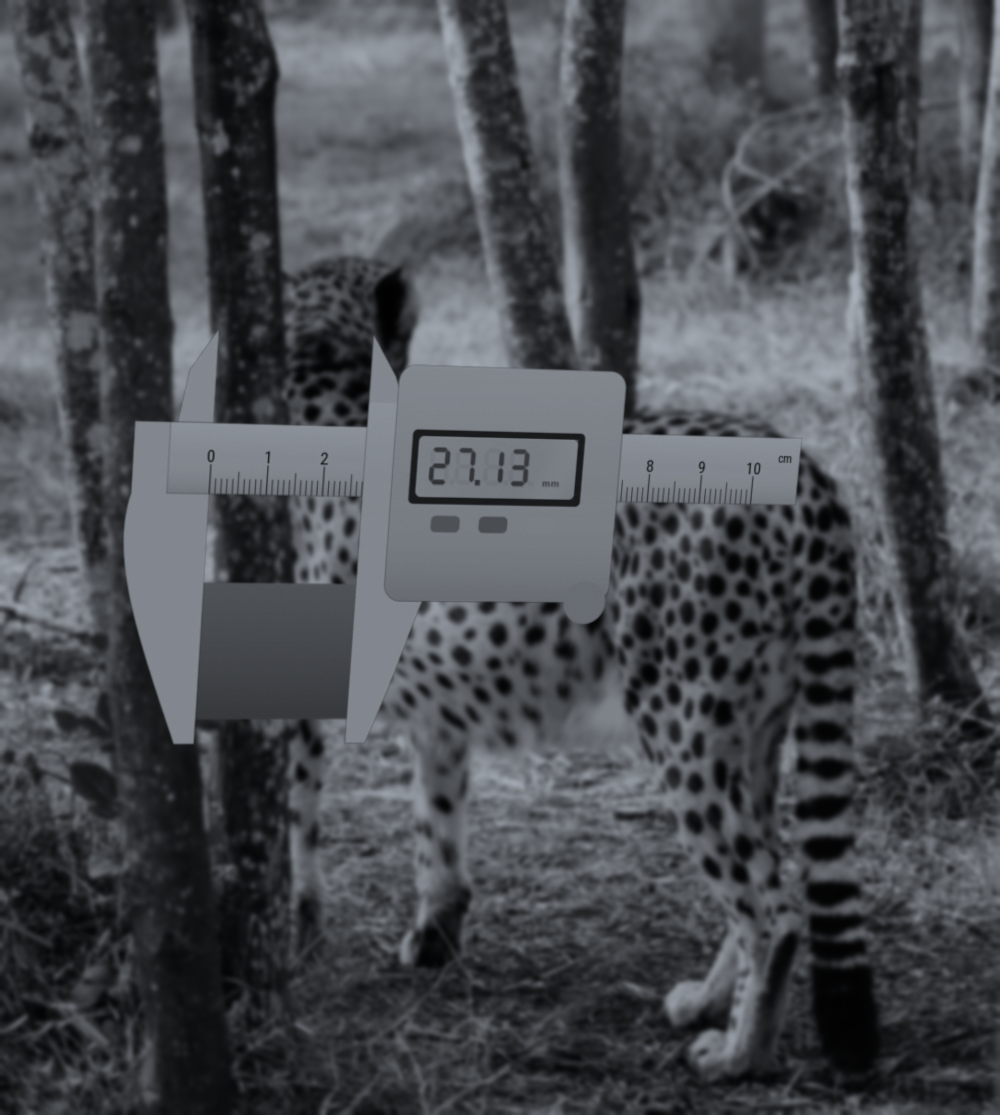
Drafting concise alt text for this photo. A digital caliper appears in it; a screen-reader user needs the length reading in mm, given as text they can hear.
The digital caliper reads 27.13 mm
